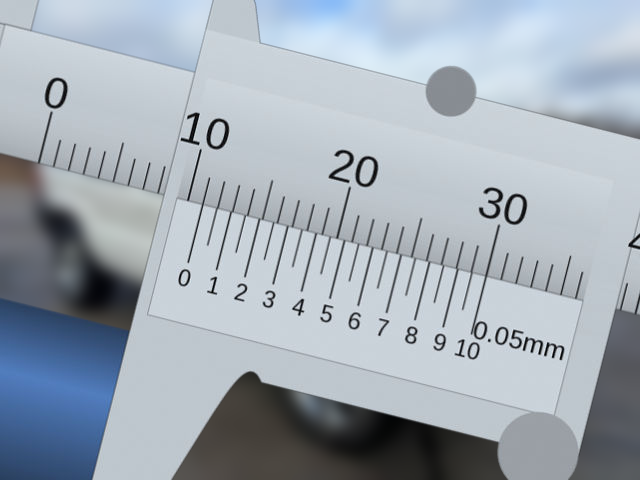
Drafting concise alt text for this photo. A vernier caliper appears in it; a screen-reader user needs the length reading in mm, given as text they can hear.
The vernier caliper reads 11.0 mm
